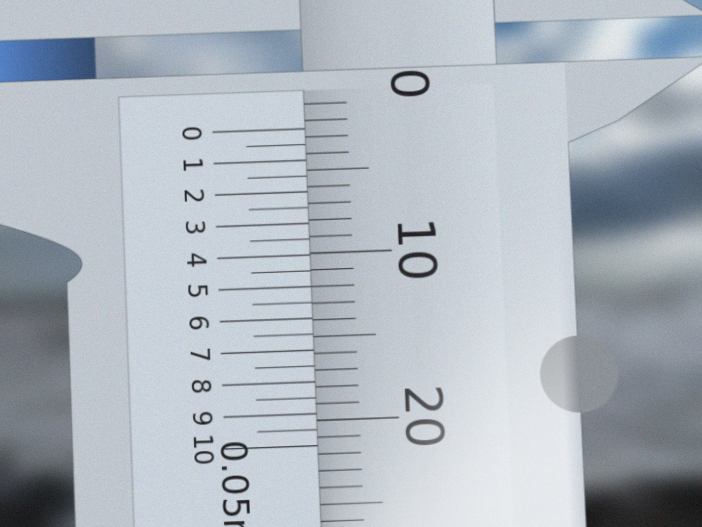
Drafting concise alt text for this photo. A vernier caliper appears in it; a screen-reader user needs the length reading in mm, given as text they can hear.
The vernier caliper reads 2.5 mm
